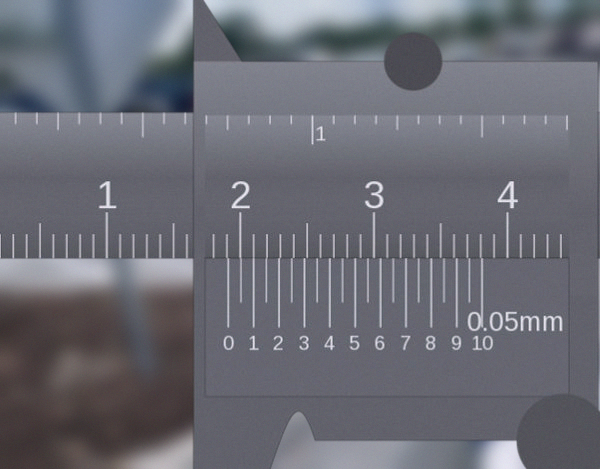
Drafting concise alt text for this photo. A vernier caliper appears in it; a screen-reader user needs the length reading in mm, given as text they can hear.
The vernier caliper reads 19.1 mm
